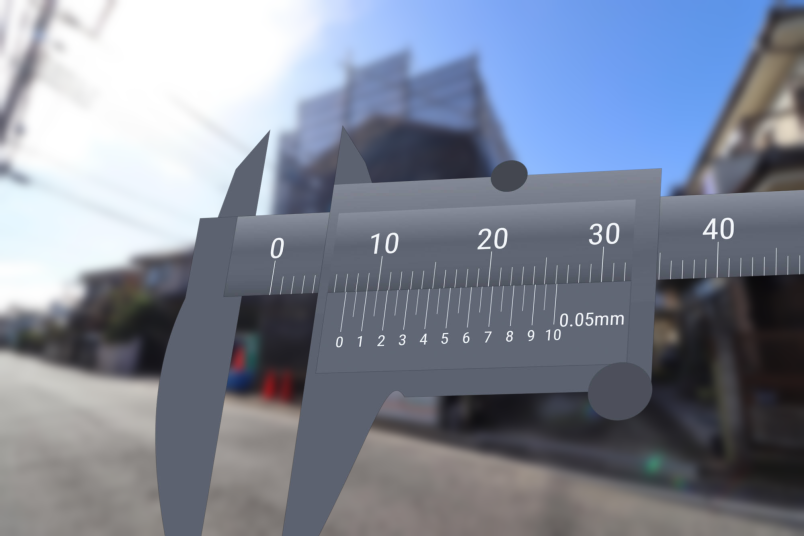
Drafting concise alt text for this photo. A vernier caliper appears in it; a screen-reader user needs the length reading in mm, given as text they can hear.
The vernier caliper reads 7.1 mm
